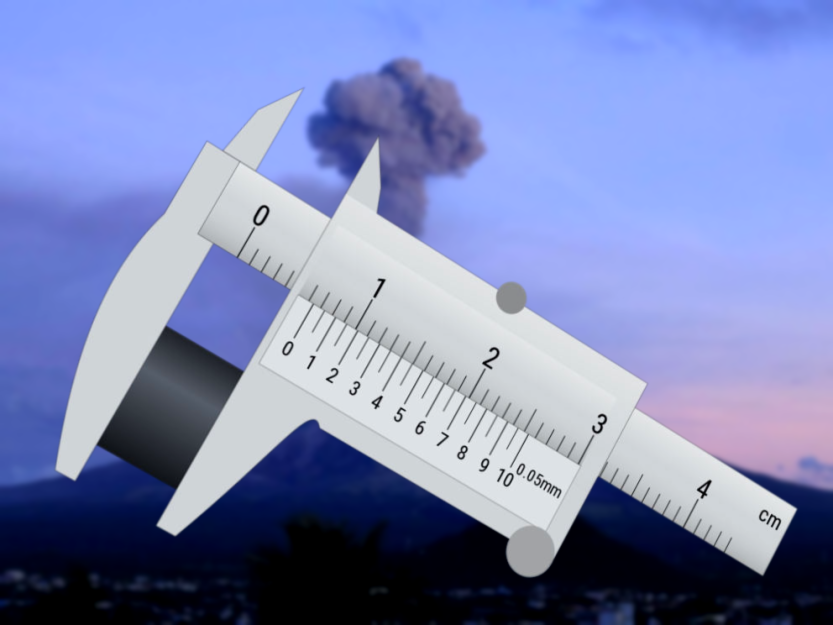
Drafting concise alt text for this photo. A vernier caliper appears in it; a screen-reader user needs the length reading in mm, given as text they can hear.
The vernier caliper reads 6.4 mm
